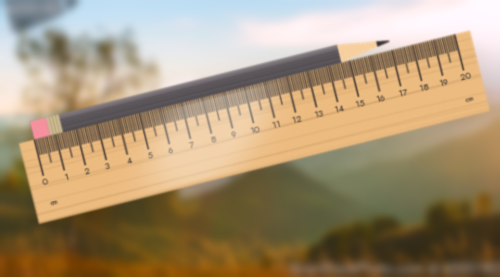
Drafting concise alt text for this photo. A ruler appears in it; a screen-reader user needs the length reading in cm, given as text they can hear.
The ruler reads 17 cm
